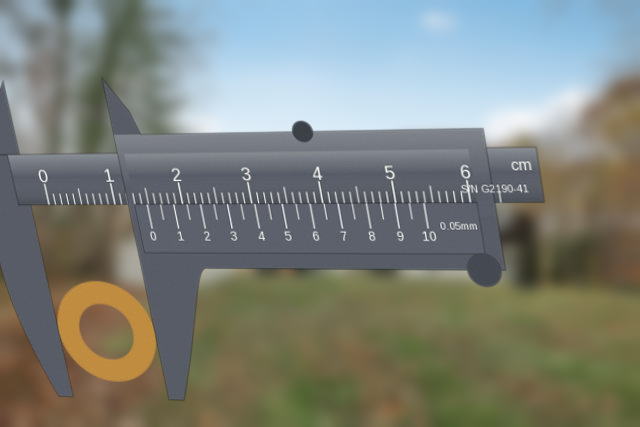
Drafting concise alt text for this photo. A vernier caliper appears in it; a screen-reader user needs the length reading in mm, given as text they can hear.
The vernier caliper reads 14.8 mm
